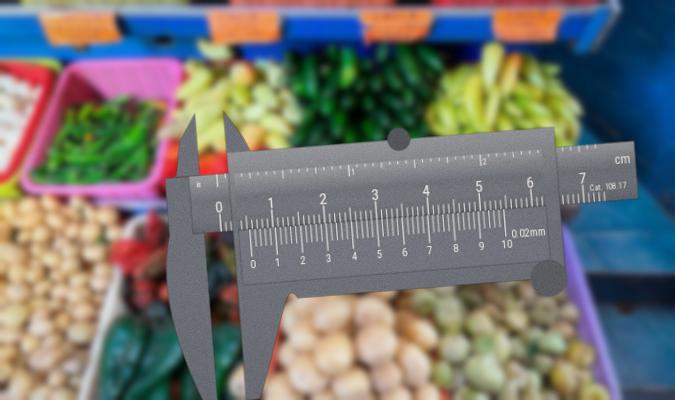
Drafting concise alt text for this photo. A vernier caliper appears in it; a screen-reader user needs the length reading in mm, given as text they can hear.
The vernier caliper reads 5.5 mm
